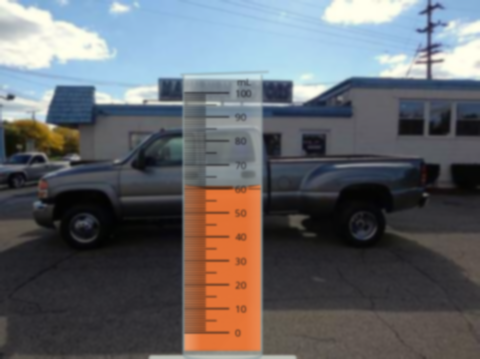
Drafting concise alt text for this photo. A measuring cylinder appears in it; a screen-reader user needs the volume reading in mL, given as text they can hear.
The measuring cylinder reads 60 mL
